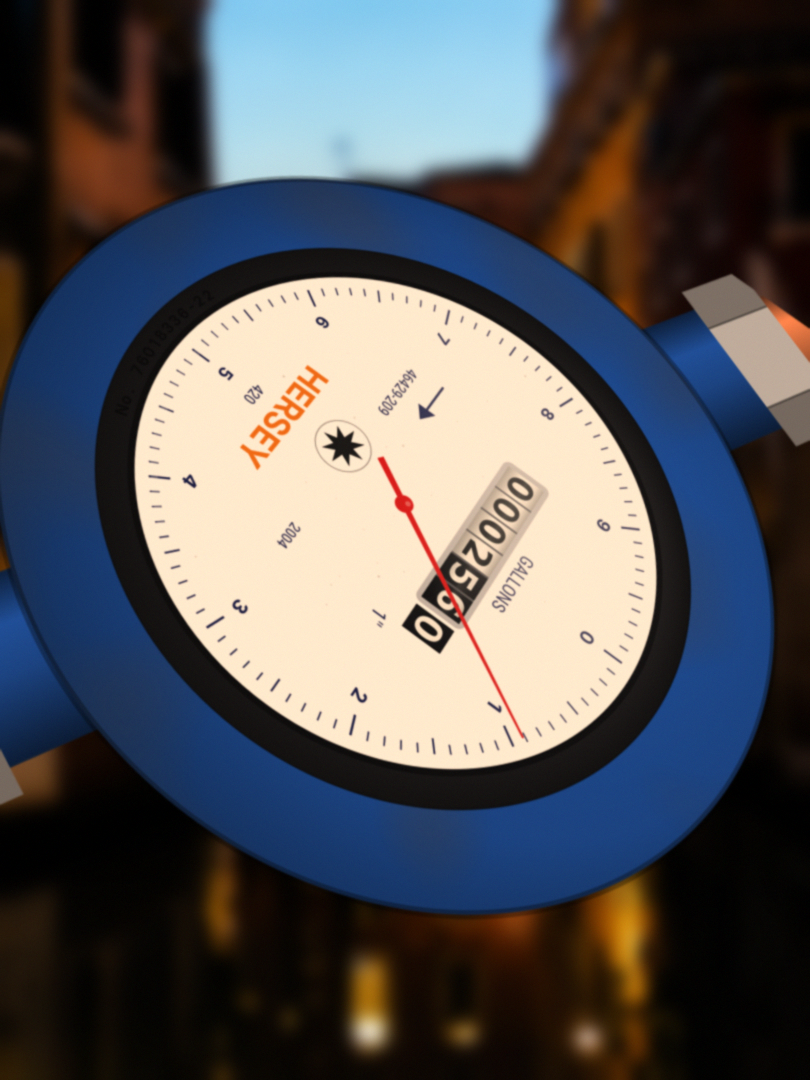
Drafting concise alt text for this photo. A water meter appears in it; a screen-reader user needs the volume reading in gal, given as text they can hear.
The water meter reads 2560.9 gal
